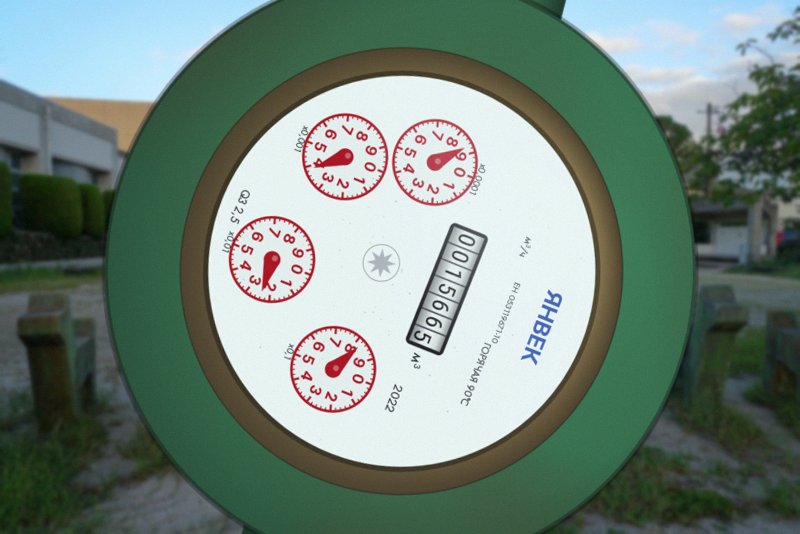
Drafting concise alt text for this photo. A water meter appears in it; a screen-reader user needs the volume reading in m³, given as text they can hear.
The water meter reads 15664.8238 m³
